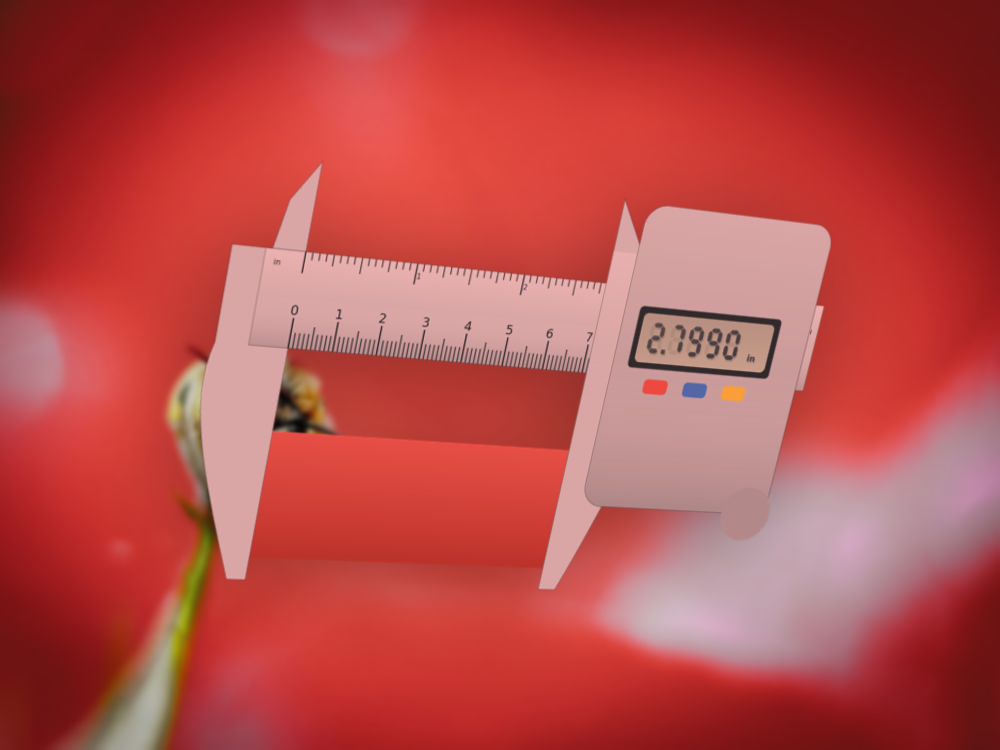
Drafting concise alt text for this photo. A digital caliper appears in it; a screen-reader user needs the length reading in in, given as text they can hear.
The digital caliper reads 2.7990 in
